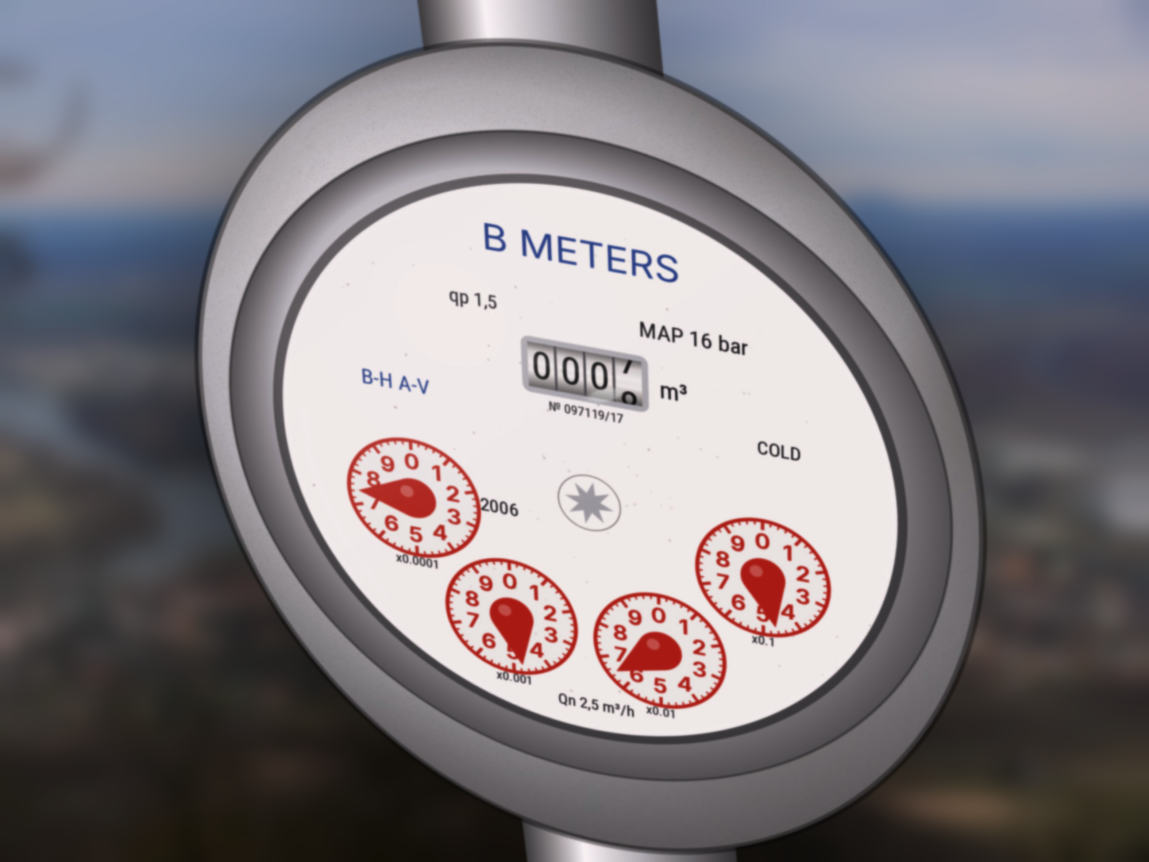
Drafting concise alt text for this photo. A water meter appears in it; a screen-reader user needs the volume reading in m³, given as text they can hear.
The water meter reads 7.4647 m³
